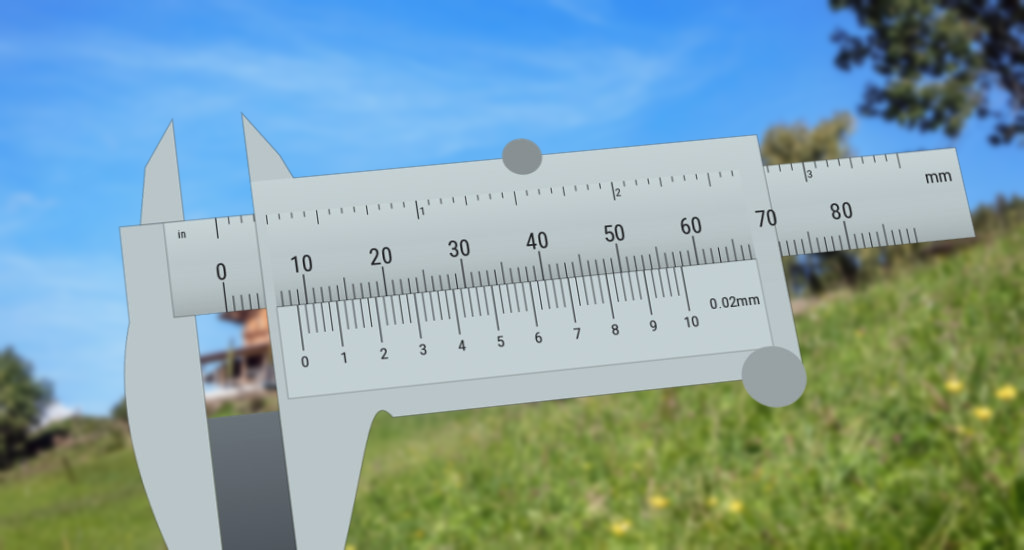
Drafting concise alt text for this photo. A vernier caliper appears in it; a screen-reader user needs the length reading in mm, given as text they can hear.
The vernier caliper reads 8.8 mm
